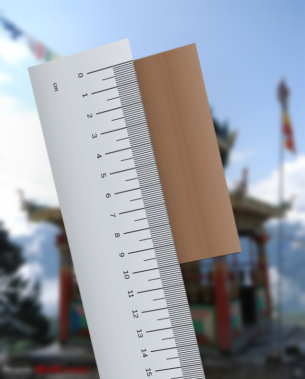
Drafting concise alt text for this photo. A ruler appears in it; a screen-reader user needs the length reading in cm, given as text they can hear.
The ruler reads 10 cm
